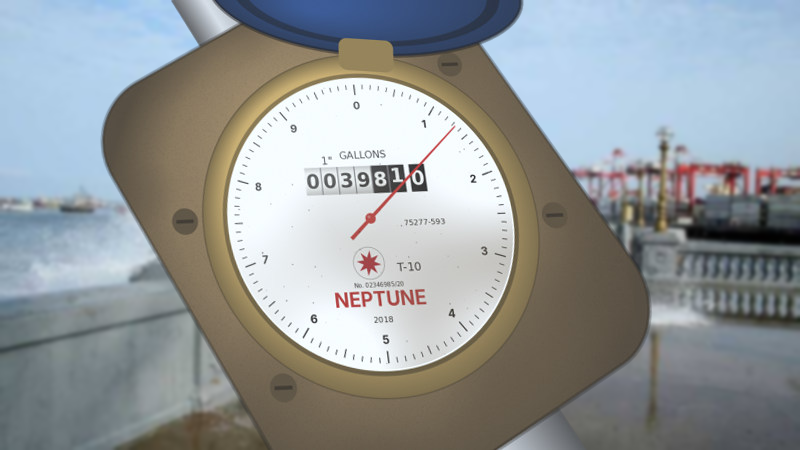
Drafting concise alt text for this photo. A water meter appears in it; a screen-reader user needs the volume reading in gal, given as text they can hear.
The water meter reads 39811.3 gal
